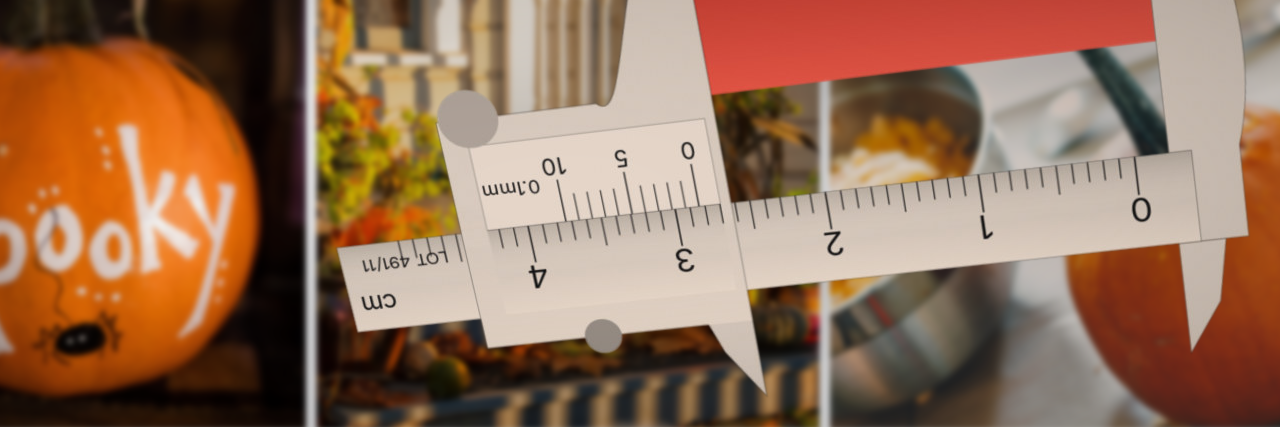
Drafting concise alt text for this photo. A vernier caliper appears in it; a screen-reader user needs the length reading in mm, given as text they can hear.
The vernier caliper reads 28.4 mm
